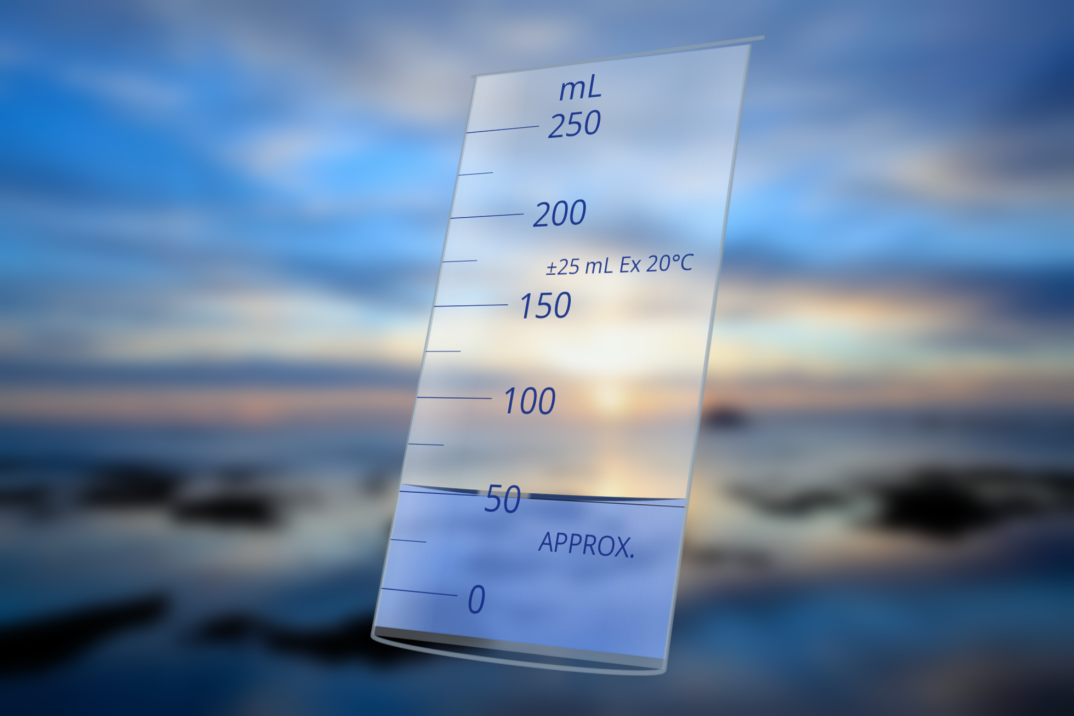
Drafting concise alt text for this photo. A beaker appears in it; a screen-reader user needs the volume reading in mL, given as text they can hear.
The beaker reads 50 mL
